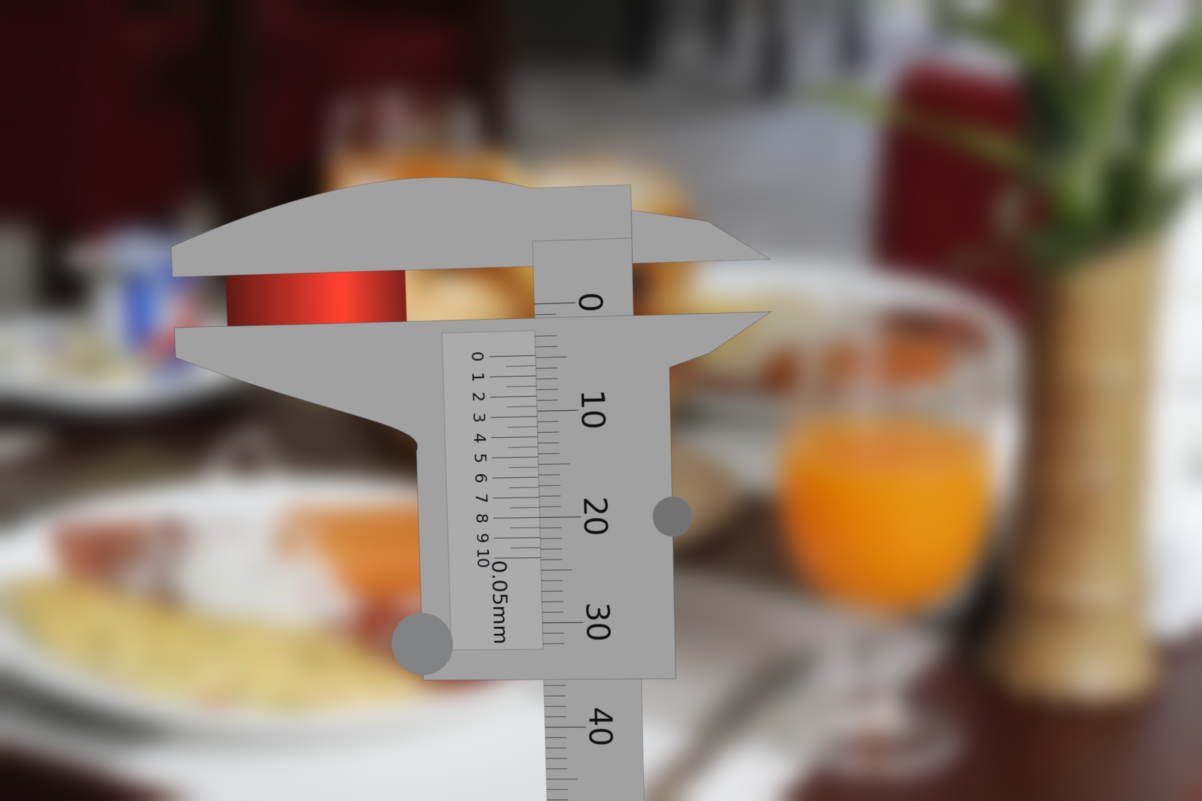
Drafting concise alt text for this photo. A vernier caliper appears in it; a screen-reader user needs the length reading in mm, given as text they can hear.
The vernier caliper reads 4.8 mm
